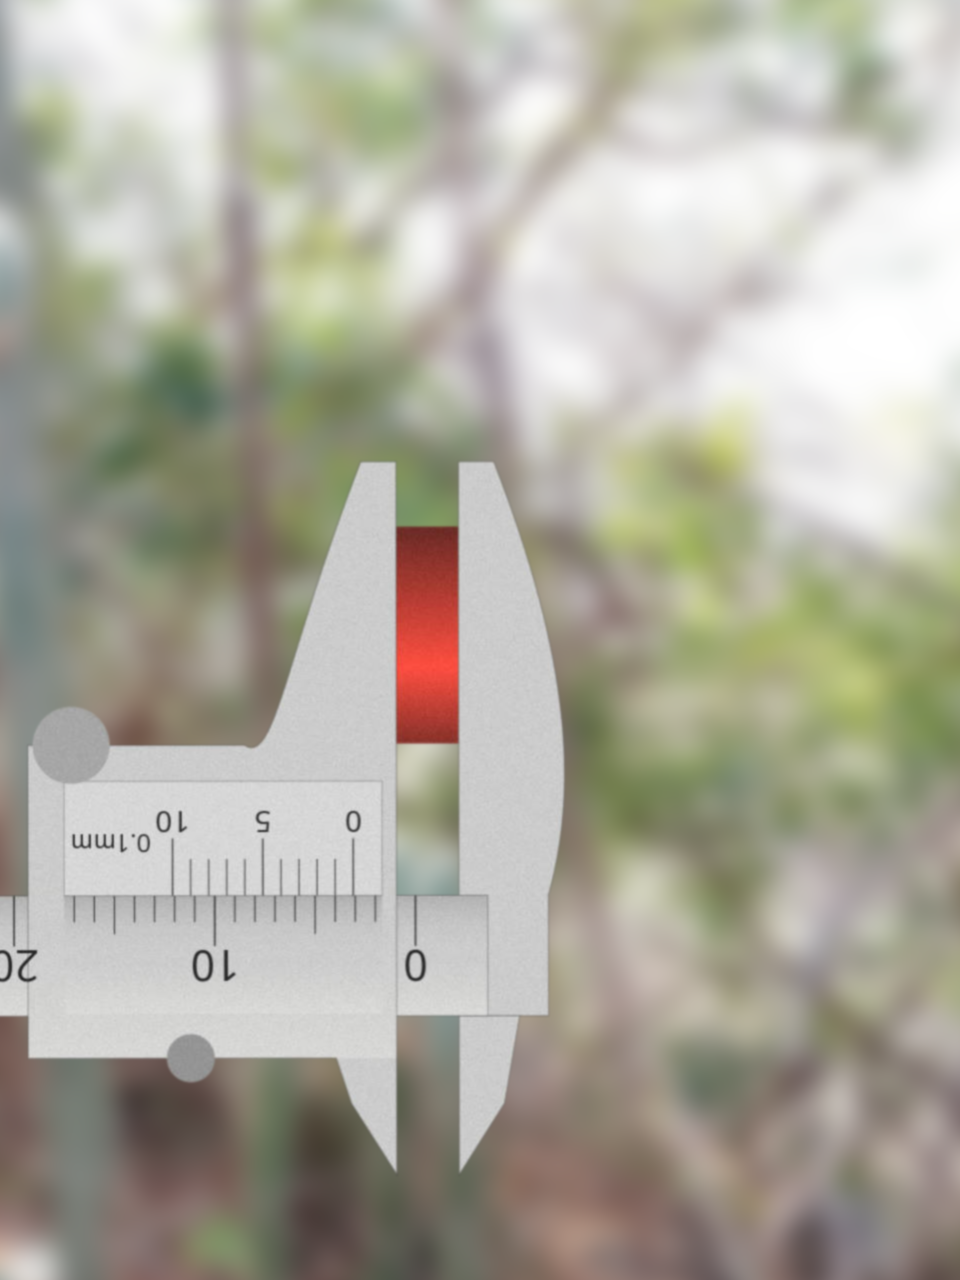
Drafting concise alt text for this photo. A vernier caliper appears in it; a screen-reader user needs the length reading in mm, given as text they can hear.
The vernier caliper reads 3.1 mm
